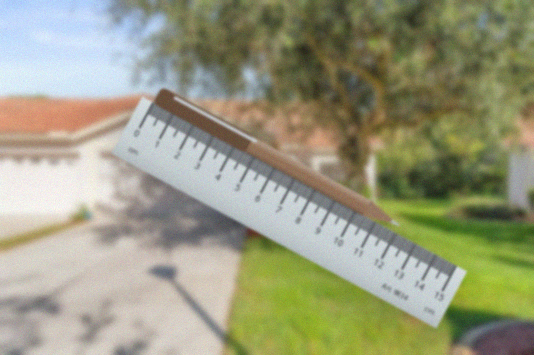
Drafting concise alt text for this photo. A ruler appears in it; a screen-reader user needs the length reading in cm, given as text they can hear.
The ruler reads 12 cm
